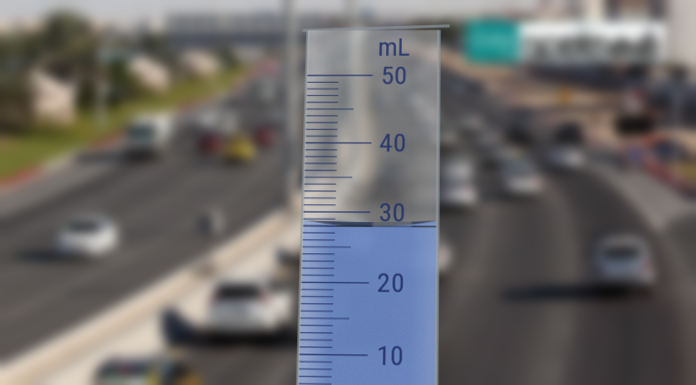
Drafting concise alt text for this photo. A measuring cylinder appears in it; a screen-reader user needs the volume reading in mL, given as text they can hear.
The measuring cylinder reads 28 mL
